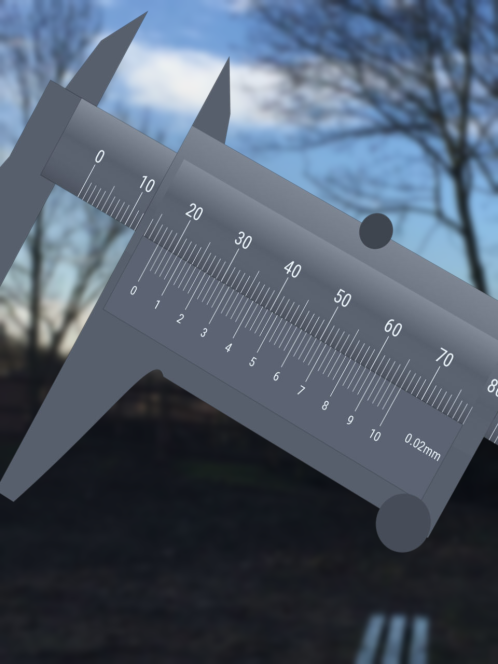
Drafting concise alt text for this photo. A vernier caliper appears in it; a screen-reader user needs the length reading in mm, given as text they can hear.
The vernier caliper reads 17.0 mm
